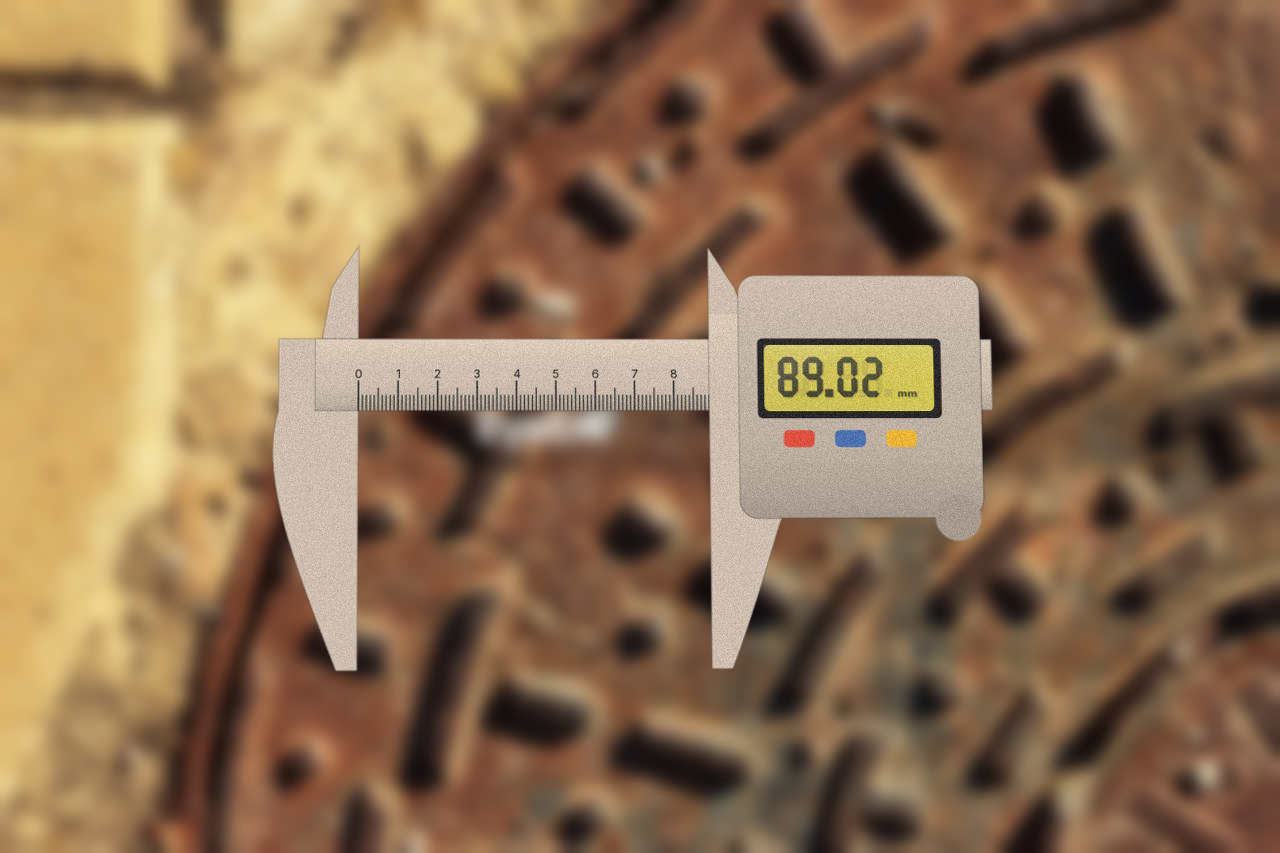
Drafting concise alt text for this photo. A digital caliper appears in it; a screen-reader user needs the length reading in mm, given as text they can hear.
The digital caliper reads 89.02 mm
